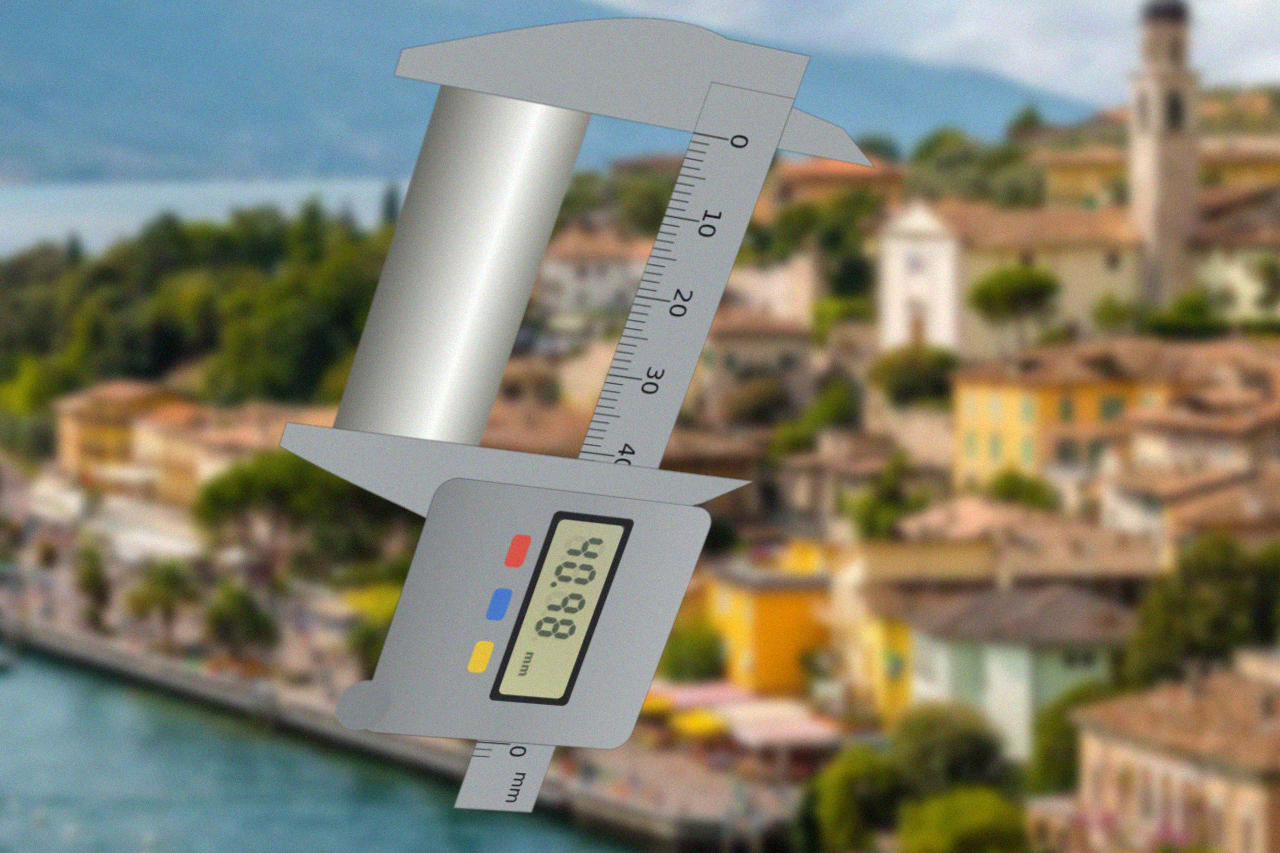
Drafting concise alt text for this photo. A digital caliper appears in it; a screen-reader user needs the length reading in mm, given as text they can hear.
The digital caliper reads 40.98 mm
